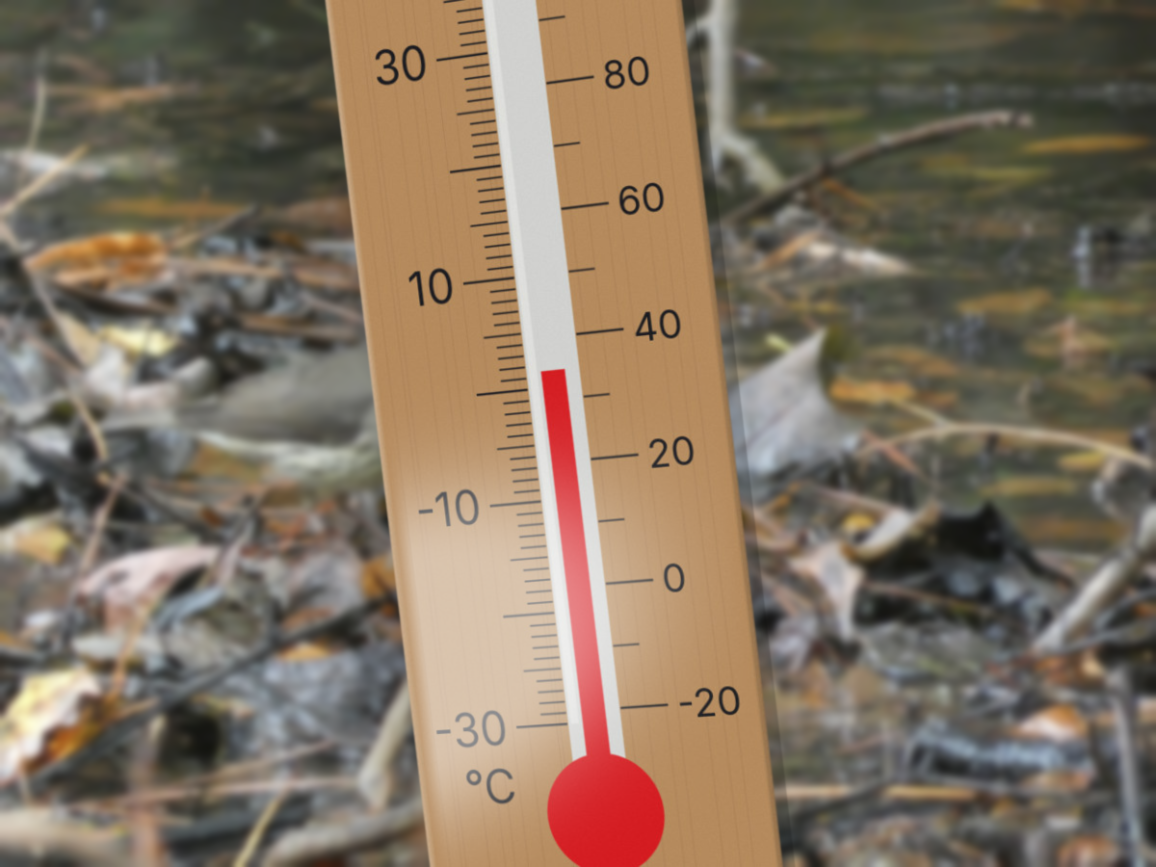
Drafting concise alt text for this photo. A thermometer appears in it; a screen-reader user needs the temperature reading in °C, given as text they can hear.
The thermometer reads 1.5 °C
